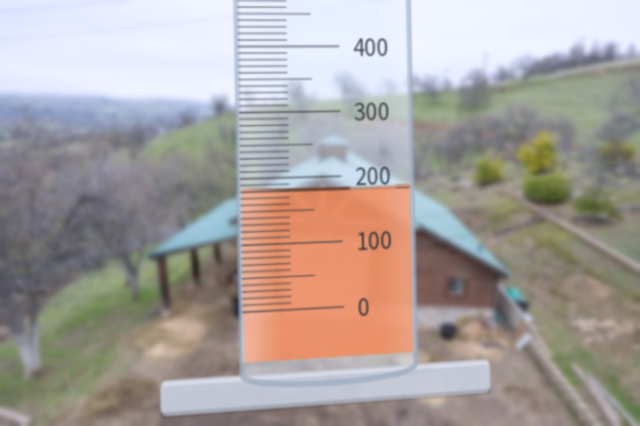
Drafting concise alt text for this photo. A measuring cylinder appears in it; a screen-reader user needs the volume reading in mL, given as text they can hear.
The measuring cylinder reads 180 mL
